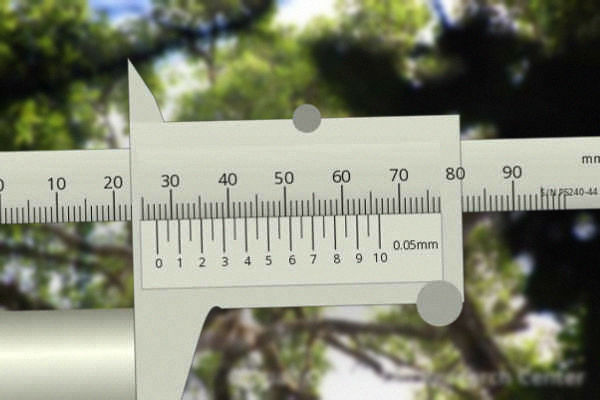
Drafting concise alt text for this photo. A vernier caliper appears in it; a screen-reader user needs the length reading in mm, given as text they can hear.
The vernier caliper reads 27.4 mm
